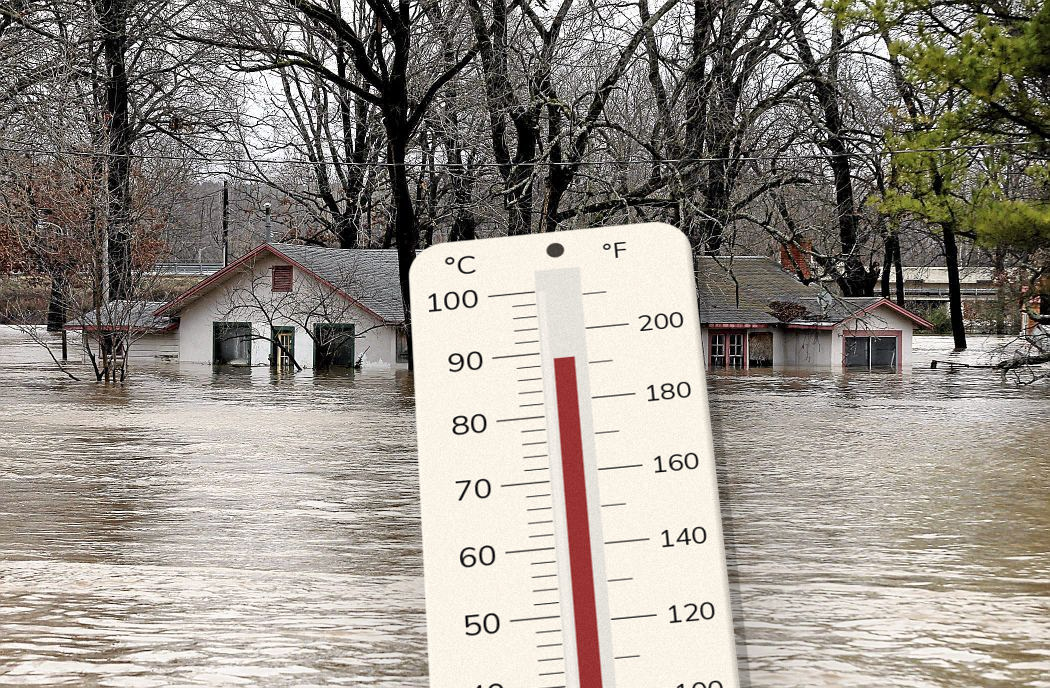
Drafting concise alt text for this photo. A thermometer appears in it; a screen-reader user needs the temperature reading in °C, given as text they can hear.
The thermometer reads 89 °C
